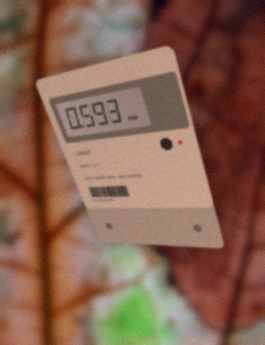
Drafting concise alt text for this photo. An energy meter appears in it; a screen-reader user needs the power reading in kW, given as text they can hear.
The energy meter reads 0.593 kW
